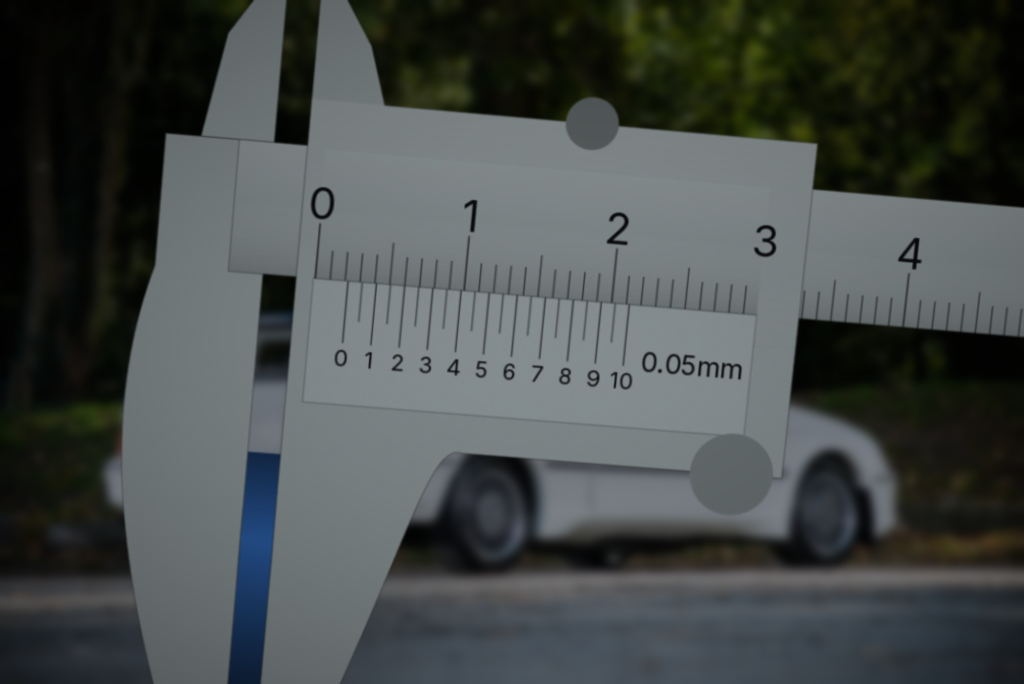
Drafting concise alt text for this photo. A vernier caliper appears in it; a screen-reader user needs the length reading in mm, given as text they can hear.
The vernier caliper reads 2.2 mm
